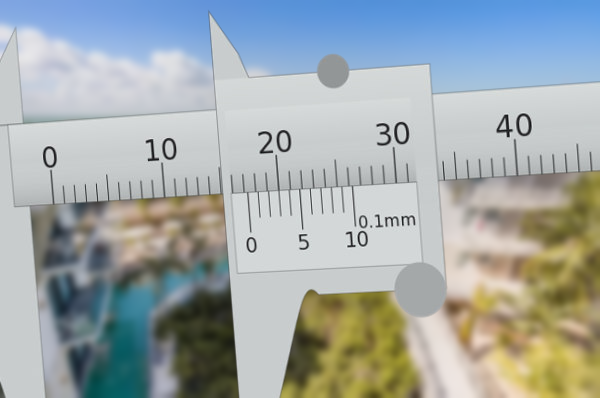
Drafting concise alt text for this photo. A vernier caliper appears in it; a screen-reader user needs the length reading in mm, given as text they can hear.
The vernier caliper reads 17.3 mm
